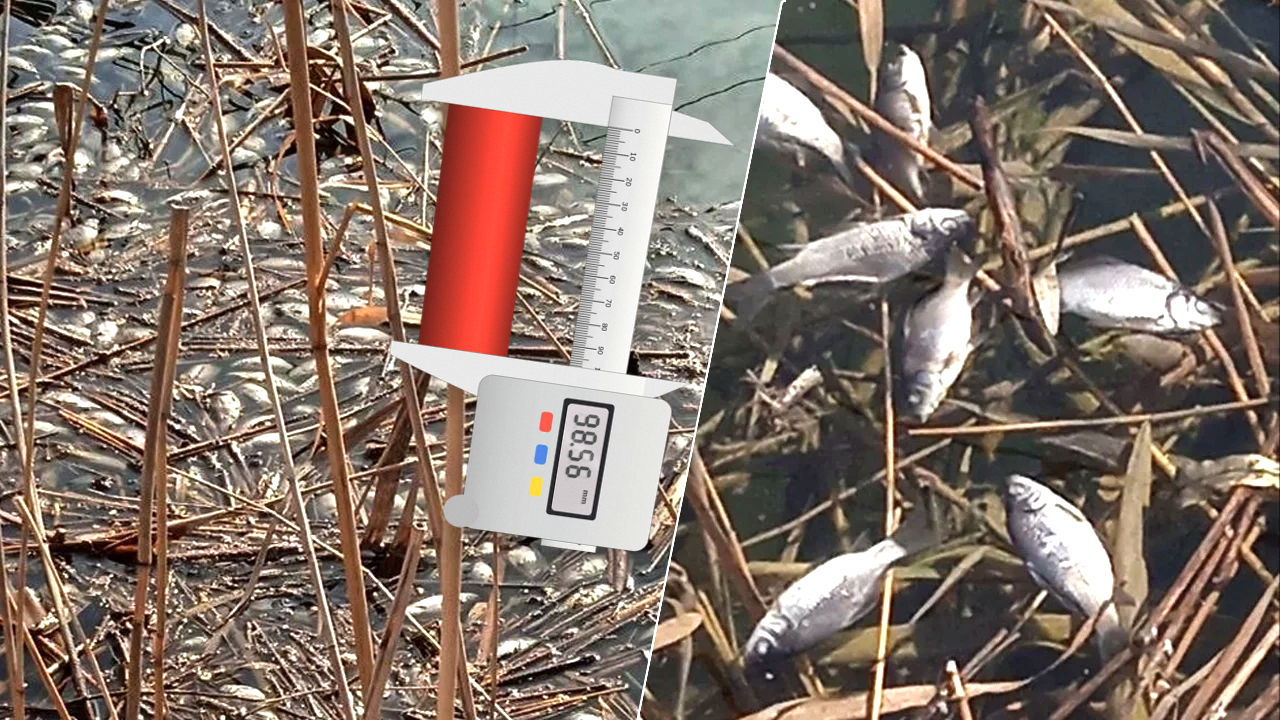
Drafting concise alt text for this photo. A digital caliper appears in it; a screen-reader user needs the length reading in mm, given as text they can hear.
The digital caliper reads 98.56 mm
